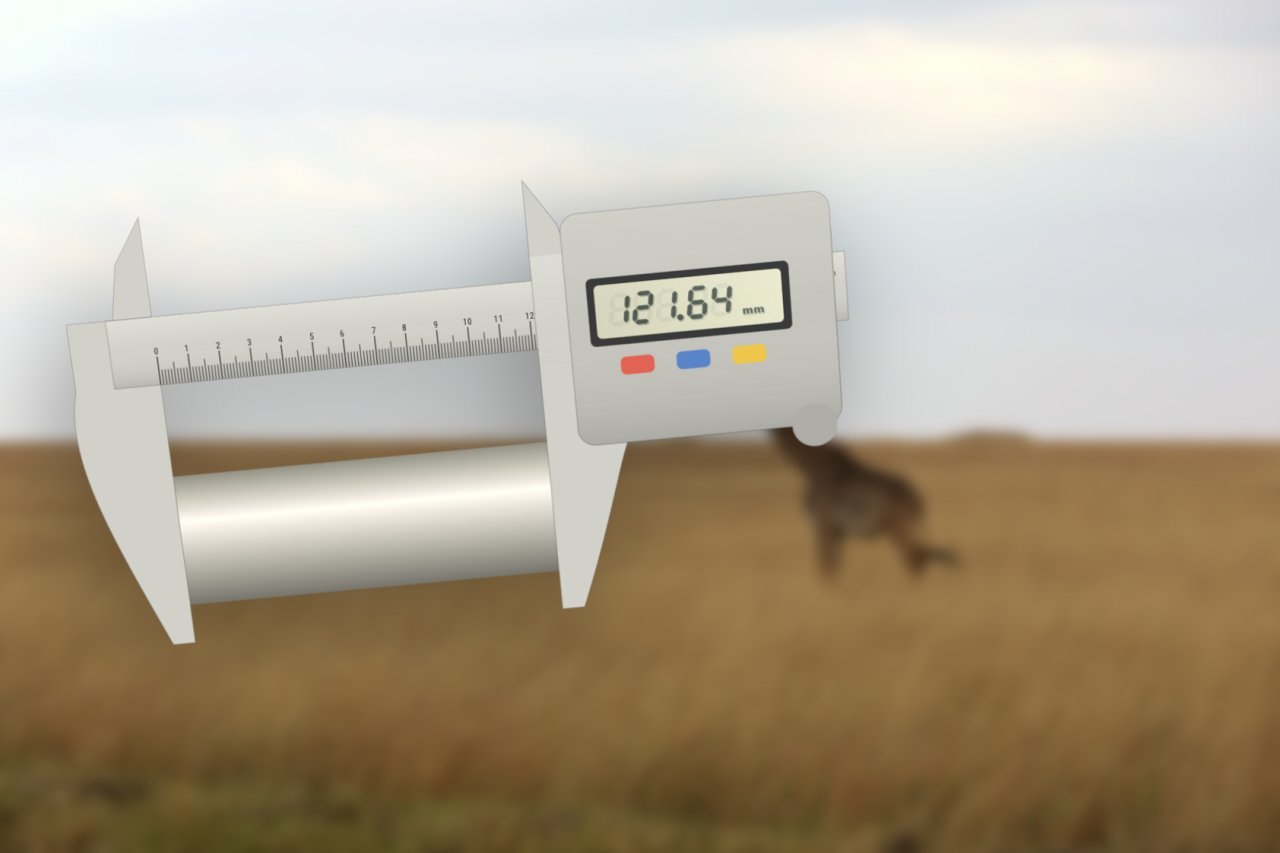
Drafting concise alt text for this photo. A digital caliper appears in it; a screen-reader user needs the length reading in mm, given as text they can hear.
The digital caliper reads 121.64 mm
